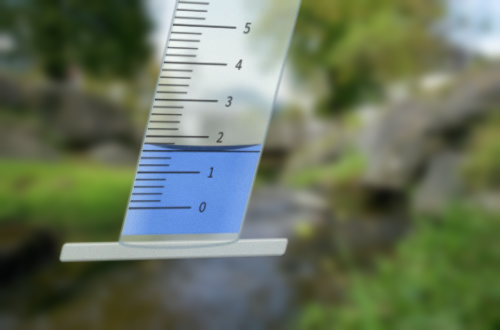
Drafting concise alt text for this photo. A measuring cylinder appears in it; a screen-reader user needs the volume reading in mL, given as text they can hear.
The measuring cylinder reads 1.6 mL
